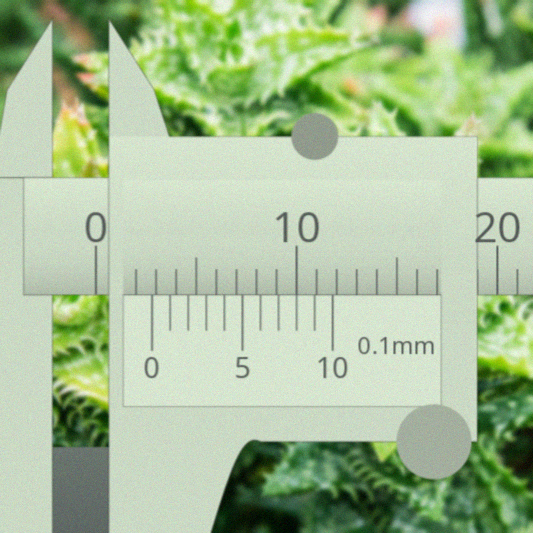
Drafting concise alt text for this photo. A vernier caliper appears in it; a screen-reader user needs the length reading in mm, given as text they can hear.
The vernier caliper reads 2.8 mm
